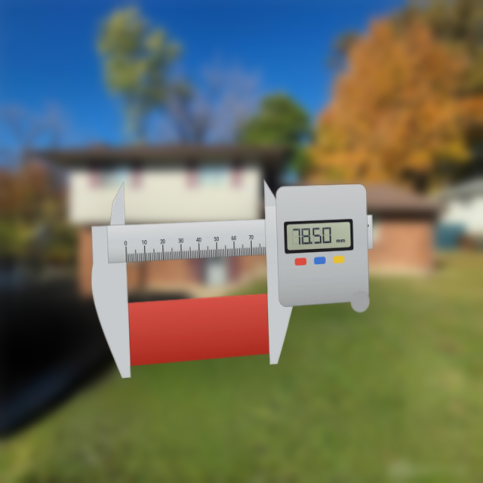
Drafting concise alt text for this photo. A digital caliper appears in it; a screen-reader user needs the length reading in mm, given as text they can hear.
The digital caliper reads 78.50 mm
